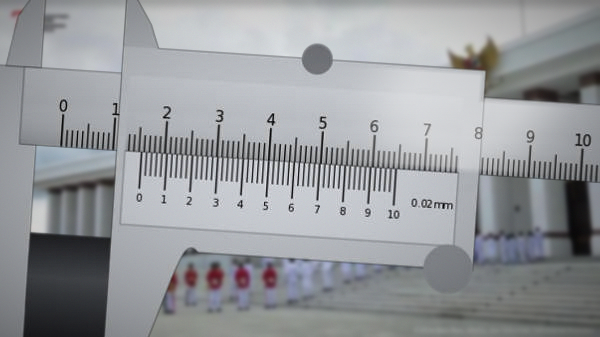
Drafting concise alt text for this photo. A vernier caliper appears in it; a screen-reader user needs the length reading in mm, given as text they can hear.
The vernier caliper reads 15.5 mm
